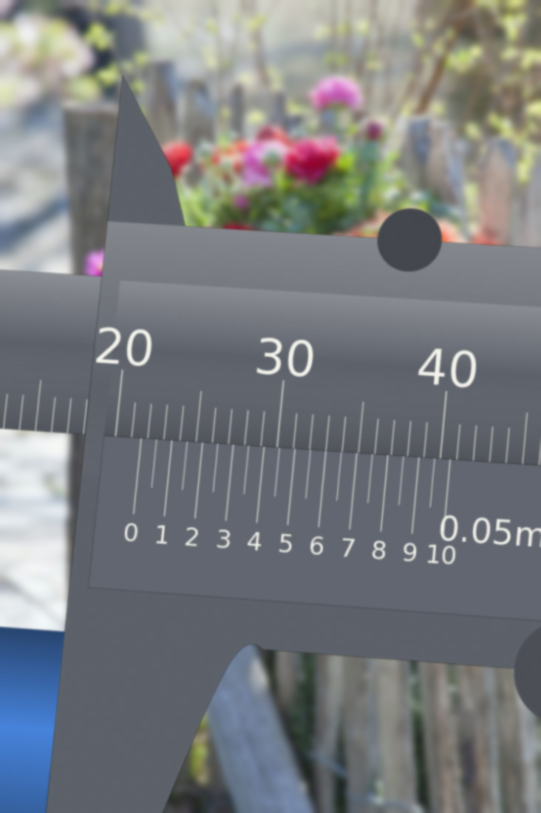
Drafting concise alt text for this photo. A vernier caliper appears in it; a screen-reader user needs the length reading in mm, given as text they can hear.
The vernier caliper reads 21.6 mm
